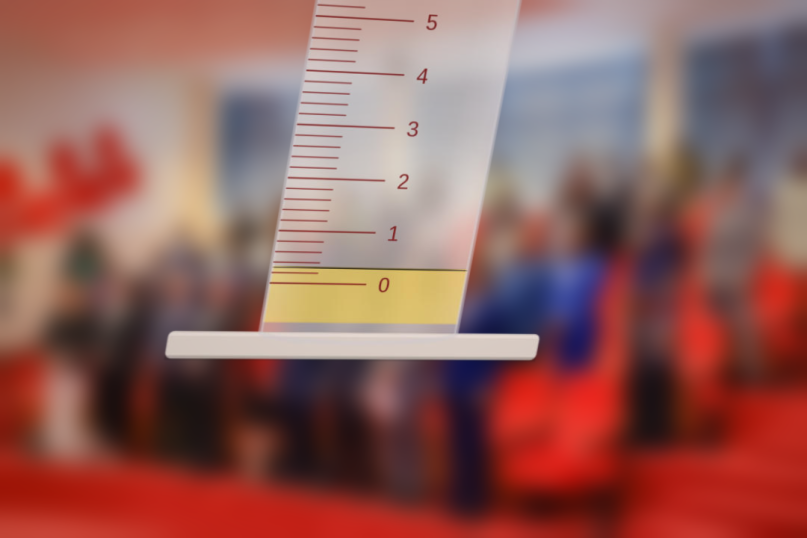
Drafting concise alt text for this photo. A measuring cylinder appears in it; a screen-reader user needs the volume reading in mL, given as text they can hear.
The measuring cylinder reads 0.3 mL
